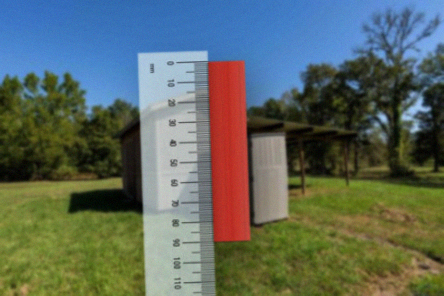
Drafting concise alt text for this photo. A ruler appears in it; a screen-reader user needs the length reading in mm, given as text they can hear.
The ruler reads 90 mm
